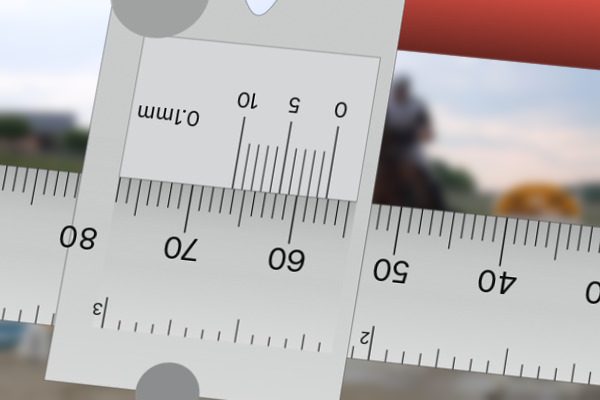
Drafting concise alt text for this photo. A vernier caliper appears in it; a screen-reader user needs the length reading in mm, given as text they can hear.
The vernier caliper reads 57.2 mm
